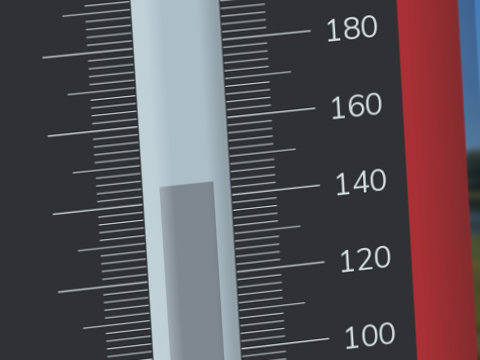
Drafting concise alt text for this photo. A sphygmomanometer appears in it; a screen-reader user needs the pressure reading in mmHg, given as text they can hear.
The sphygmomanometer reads 144 mmHg
